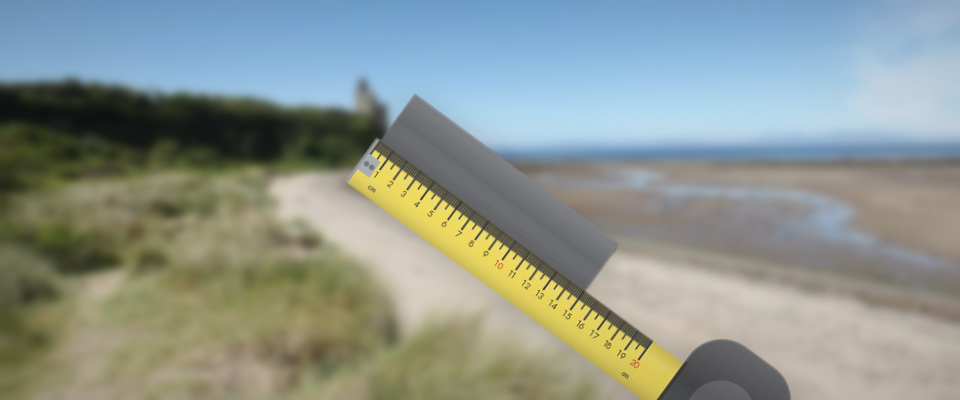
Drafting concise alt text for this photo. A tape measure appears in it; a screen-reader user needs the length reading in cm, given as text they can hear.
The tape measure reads 15 cm
